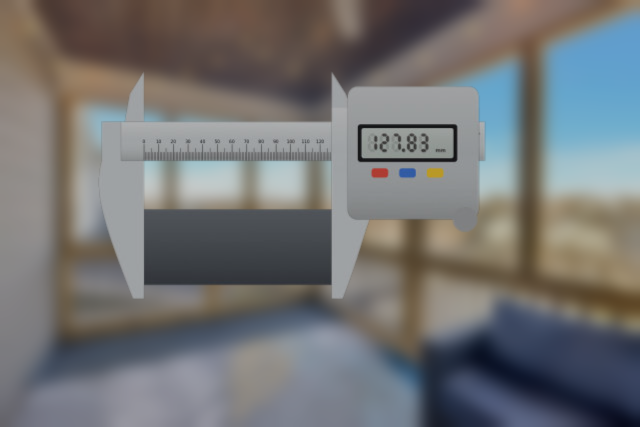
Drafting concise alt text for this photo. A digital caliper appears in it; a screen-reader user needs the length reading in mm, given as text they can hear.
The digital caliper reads 127.83 mm
